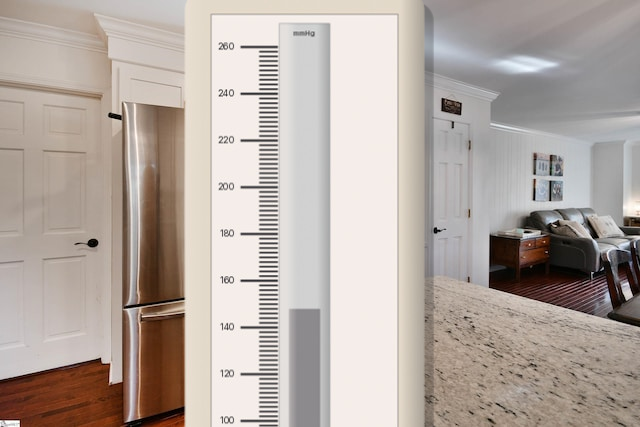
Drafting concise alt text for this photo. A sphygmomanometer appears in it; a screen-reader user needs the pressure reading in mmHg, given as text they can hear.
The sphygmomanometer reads 148 mmHg
